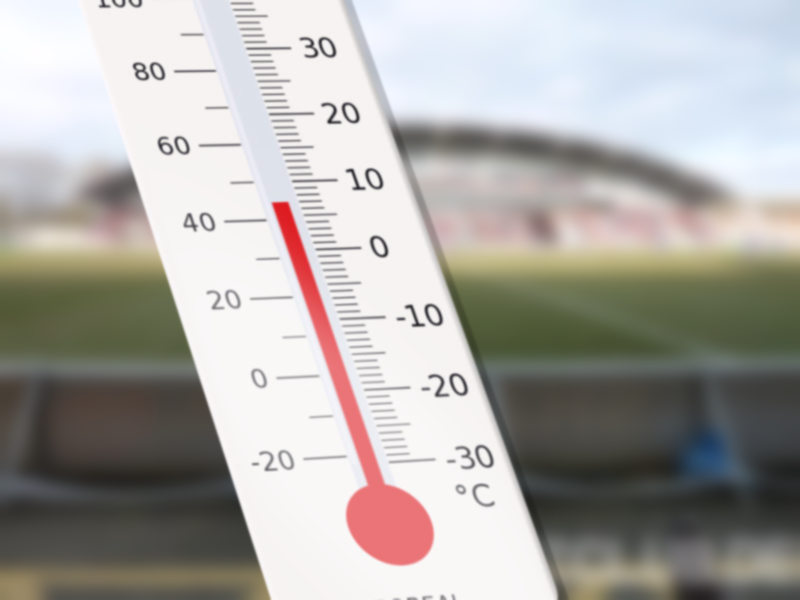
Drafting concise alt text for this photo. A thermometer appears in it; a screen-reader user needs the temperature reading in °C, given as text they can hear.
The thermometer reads 7 °C
